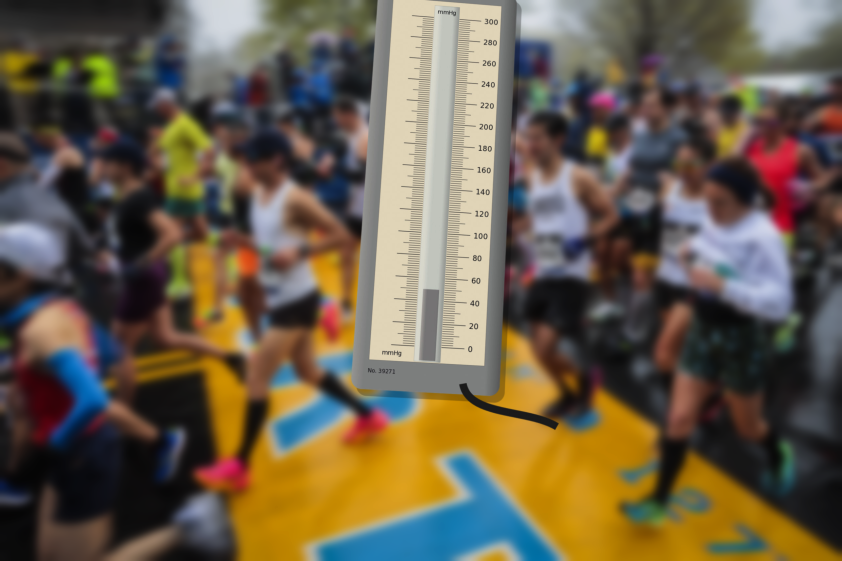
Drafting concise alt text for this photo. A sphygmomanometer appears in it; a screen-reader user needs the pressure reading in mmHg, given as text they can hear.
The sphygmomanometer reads 50 mmHg
